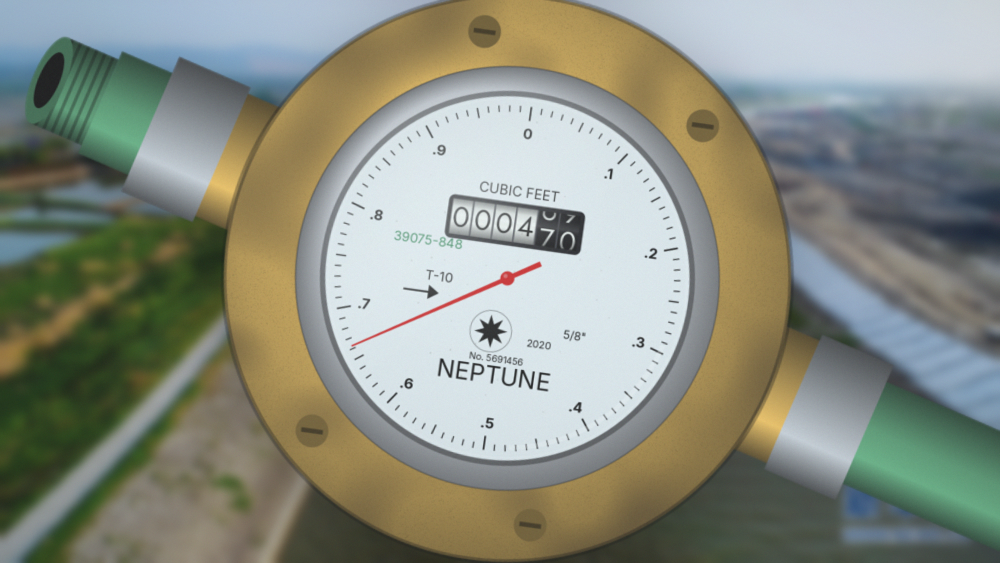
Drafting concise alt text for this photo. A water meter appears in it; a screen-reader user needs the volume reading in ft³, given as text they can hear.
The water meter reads 469.66 ft³
